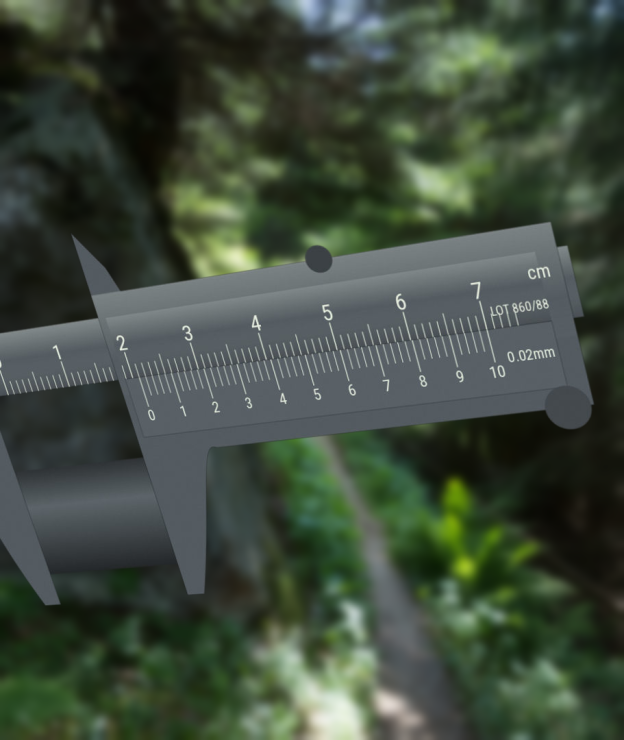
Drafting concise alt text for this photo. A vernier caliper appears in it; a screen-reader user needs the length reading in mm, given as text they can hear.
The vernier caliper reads 21.0 mm
